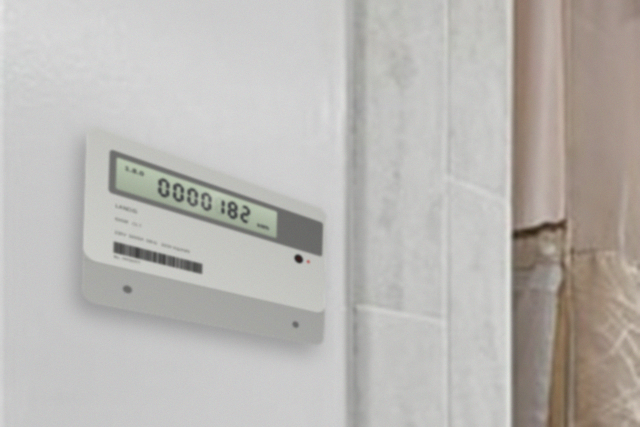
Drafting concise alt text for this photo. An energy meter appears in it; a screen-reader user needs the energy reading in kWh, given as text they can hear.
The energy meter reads 182 kWh
